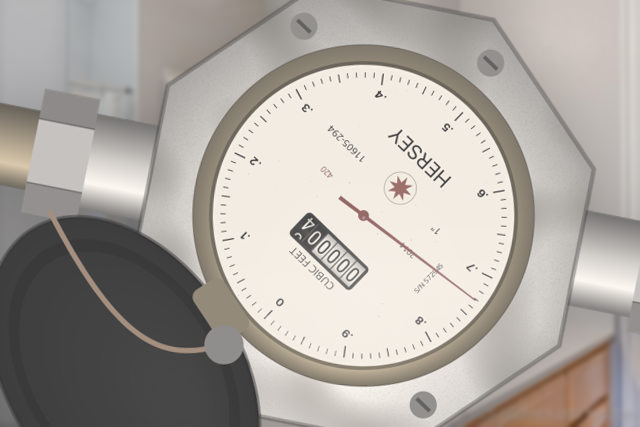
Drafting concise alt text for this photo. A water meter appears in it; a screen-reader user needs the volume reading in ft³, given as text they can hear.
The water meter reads 3.73 ft³
